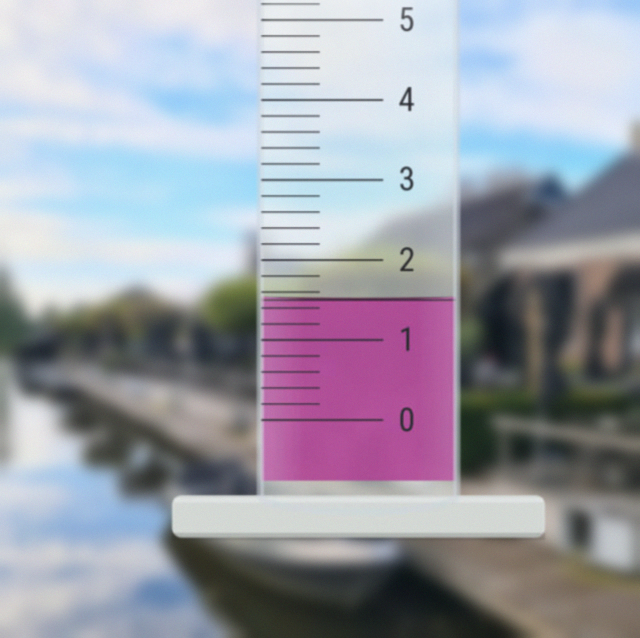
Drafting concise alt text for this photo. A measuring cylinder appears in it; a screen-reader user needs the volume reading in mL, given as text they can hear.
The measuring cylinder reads 1.5 mL
